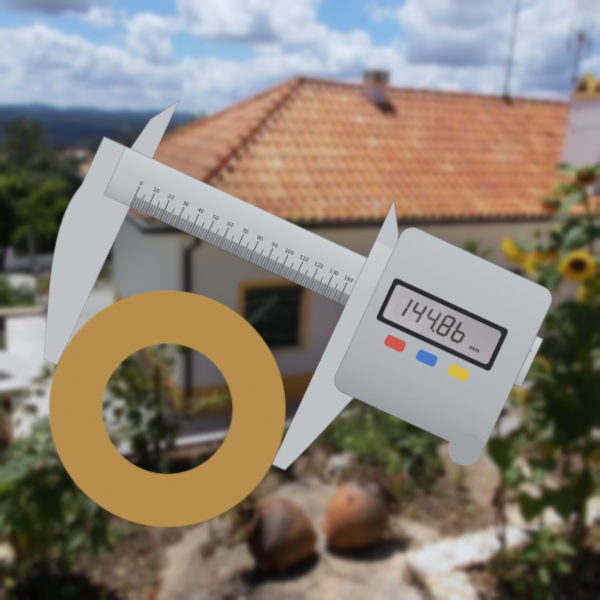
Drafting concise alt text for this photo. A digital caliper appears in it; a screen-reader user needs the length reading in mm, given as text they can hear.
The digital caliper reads 144.86 mm
